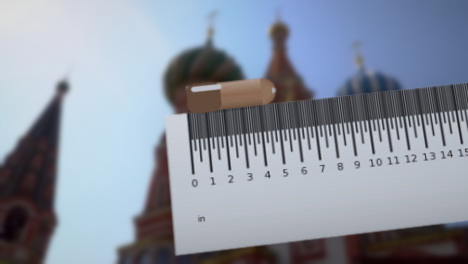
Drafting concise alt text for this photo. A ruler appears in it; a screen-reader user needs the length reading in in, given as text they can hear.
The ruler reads 5 in
